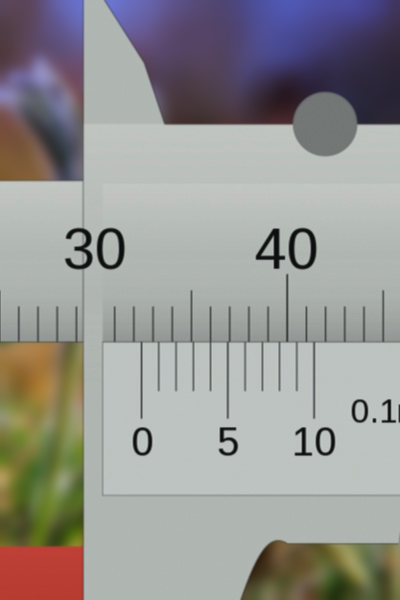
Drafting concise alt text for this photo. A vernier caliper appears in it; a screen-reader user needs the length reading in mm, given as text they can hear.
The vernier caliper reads 32.4 mm
